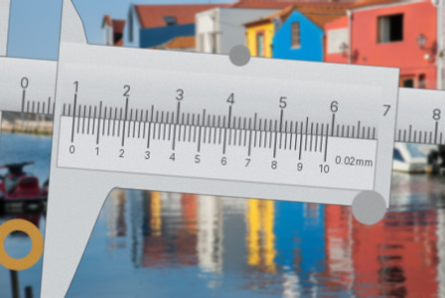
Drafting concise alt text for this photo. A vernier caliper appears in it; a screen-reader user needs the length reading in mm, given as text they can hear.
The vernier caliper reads 10.0 mm
